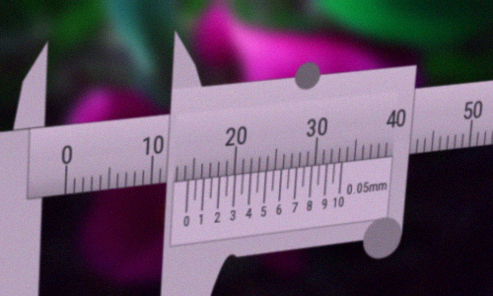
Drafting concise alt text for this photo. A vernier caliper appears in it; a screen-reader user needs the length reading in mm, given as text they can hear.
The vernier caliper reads 14.4 mm
